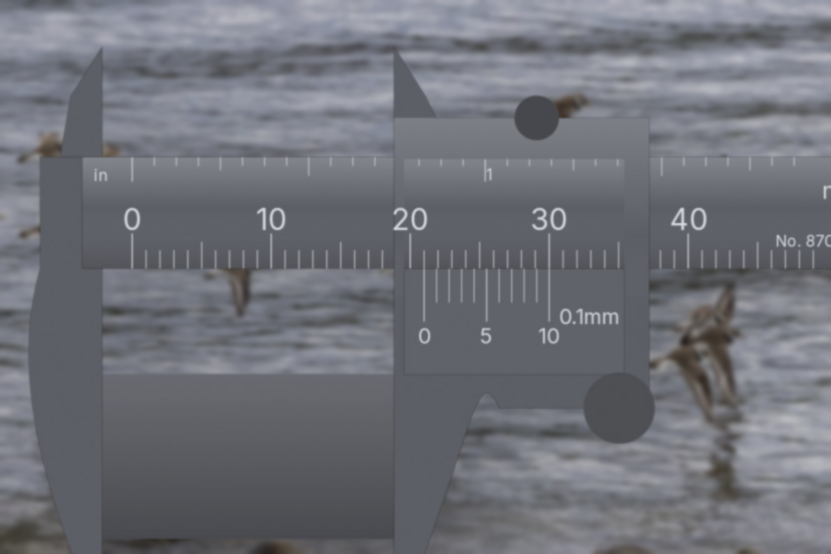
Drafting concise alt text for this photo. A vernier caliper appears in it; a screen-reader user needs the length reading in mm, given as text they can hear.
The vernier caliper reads 21.0 mm
